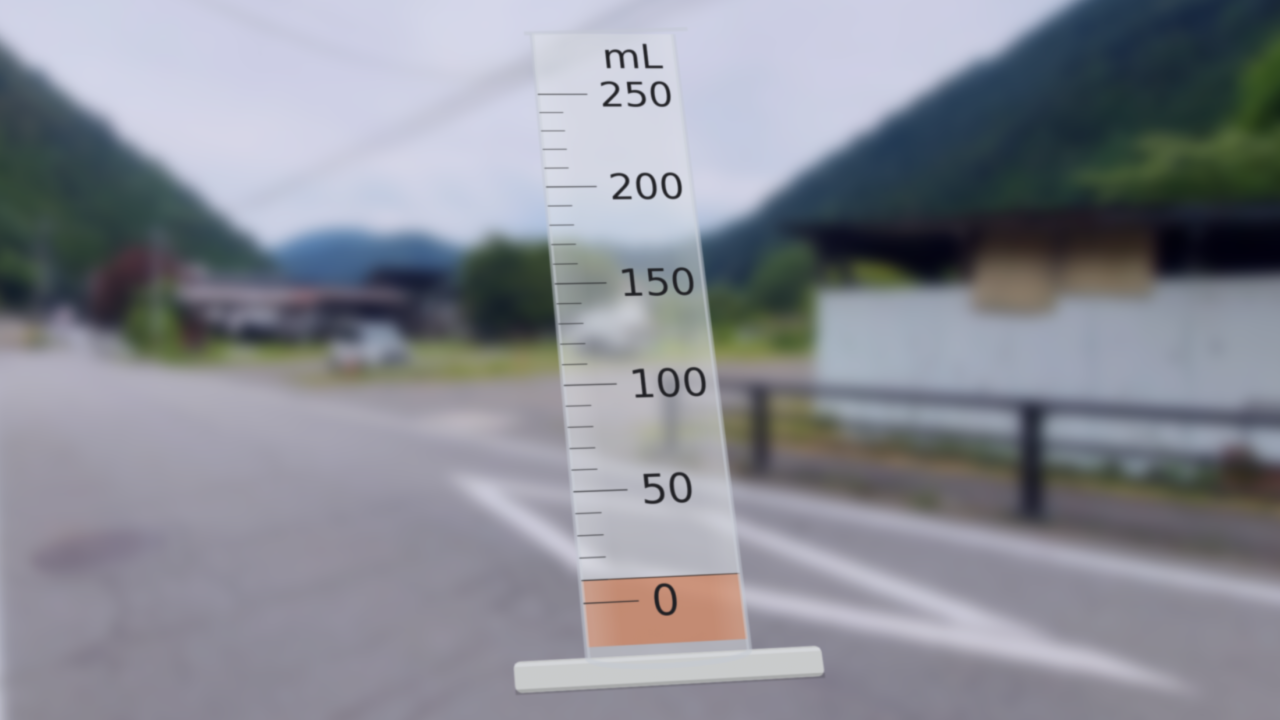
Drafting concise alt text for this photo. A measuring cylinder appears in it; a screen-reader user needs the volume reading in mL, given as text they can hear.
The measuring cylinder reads 10 mL
